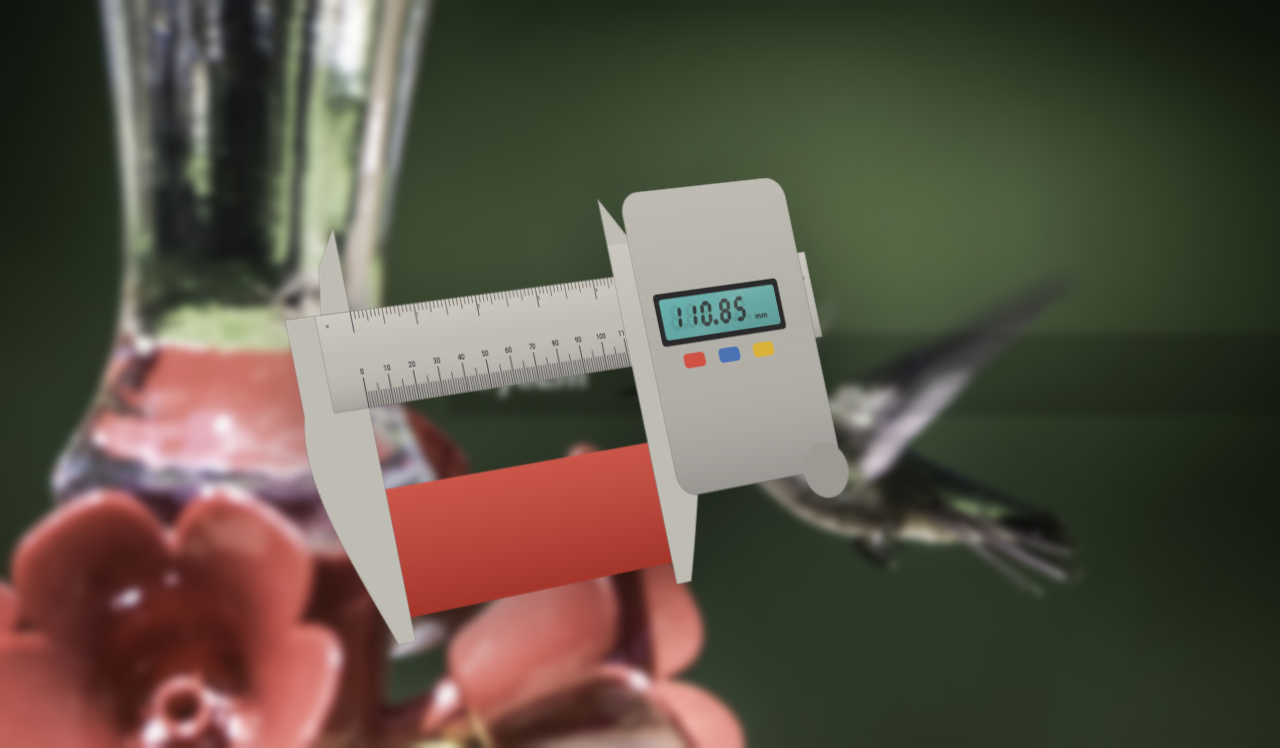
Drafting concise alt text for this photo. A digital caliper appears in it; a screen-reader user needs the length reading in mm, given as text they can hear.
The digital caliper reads 110.85 mm
